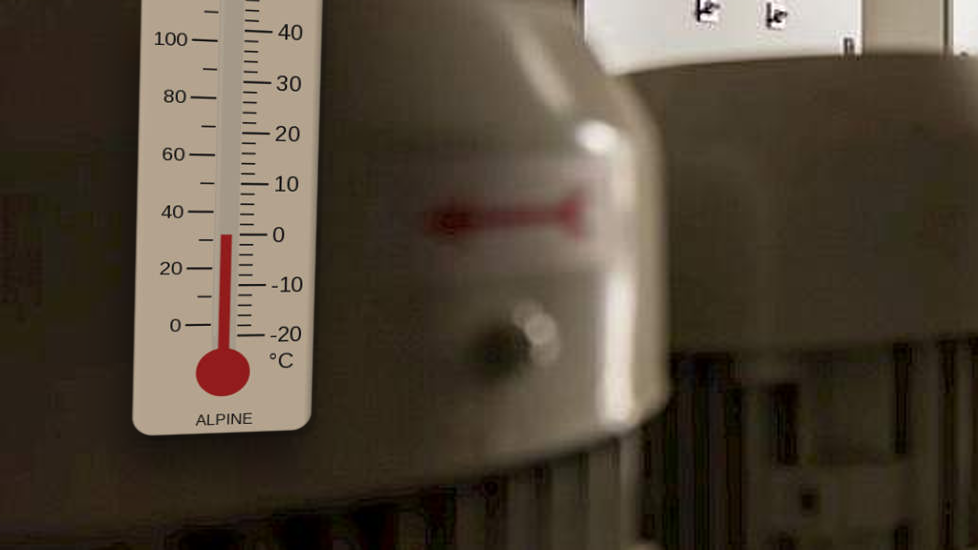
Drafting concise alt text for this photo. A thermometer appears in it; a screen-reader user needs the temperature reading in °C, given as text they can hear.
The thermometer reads 0 °C
